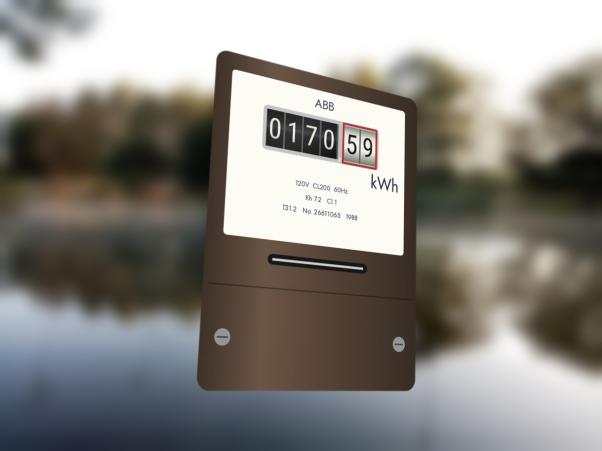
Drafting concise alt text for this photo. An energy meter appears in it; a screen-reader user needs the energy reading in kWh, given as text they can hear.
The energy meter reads 170.59 kWh
